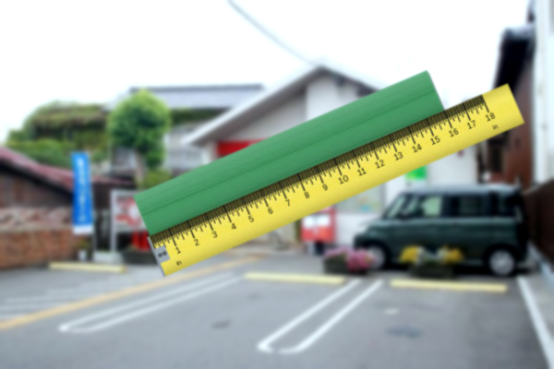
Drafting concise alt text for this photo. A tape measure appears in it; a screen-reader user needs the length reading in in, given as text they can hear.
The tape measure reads 16 in
